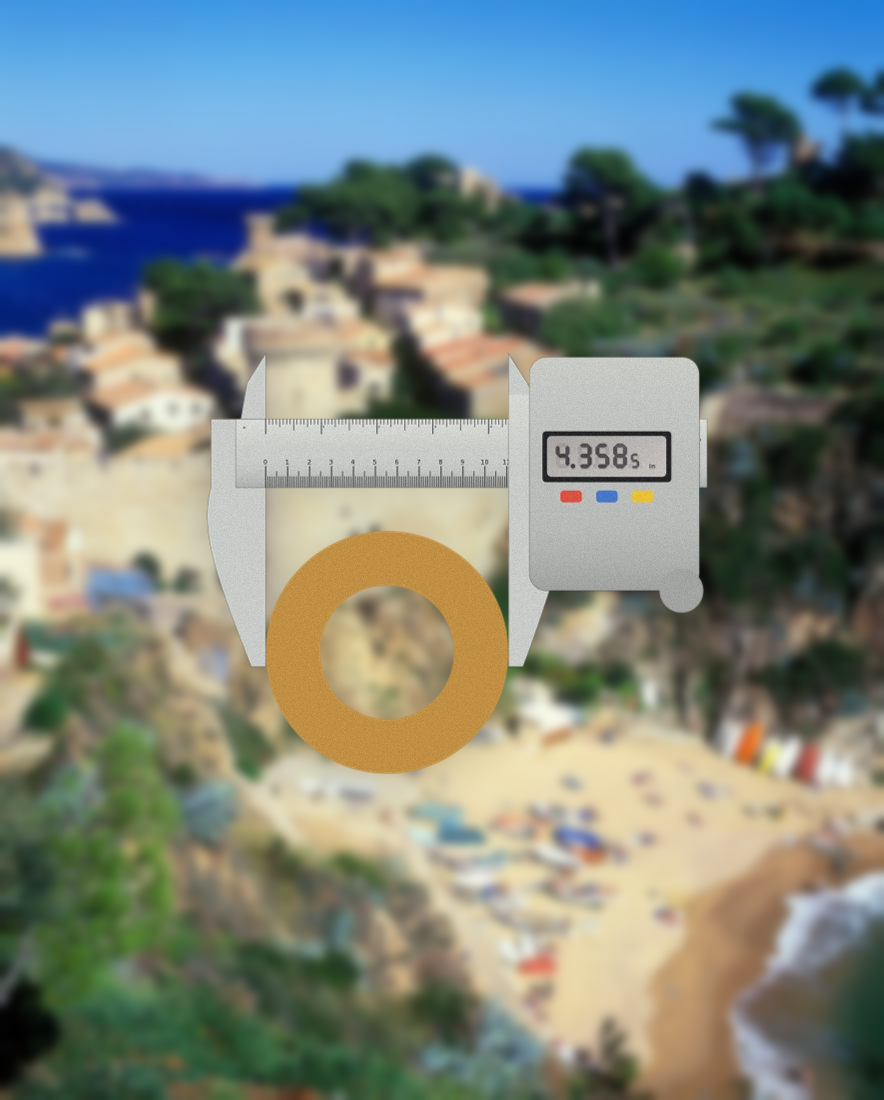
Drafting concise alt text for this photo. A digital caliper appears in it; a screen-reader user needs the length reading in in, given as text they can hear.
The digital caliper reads 4.3585 in
